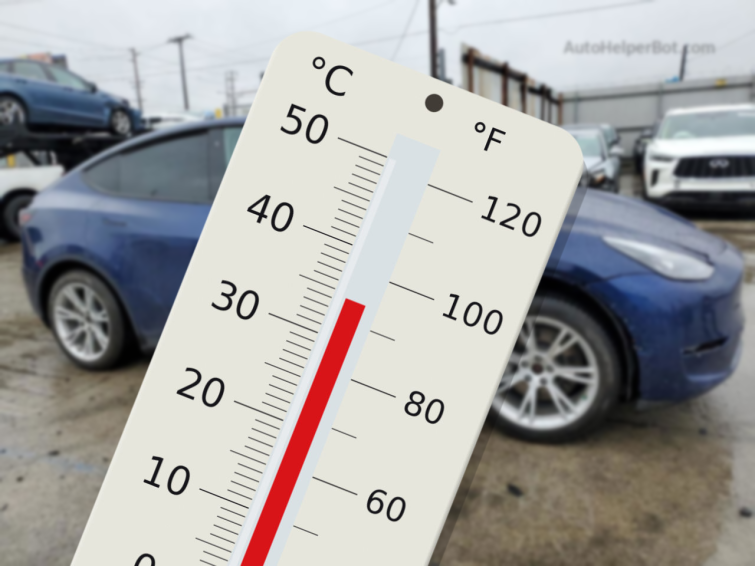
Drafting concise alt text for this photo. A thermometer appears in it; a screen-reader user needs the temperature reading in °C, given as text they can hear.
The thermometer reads 34.5 °C
